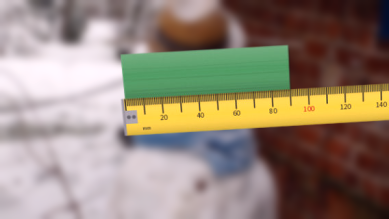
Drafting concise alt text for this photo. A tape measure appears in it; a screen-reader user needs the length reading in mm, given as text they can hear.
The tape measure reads 90 mm
